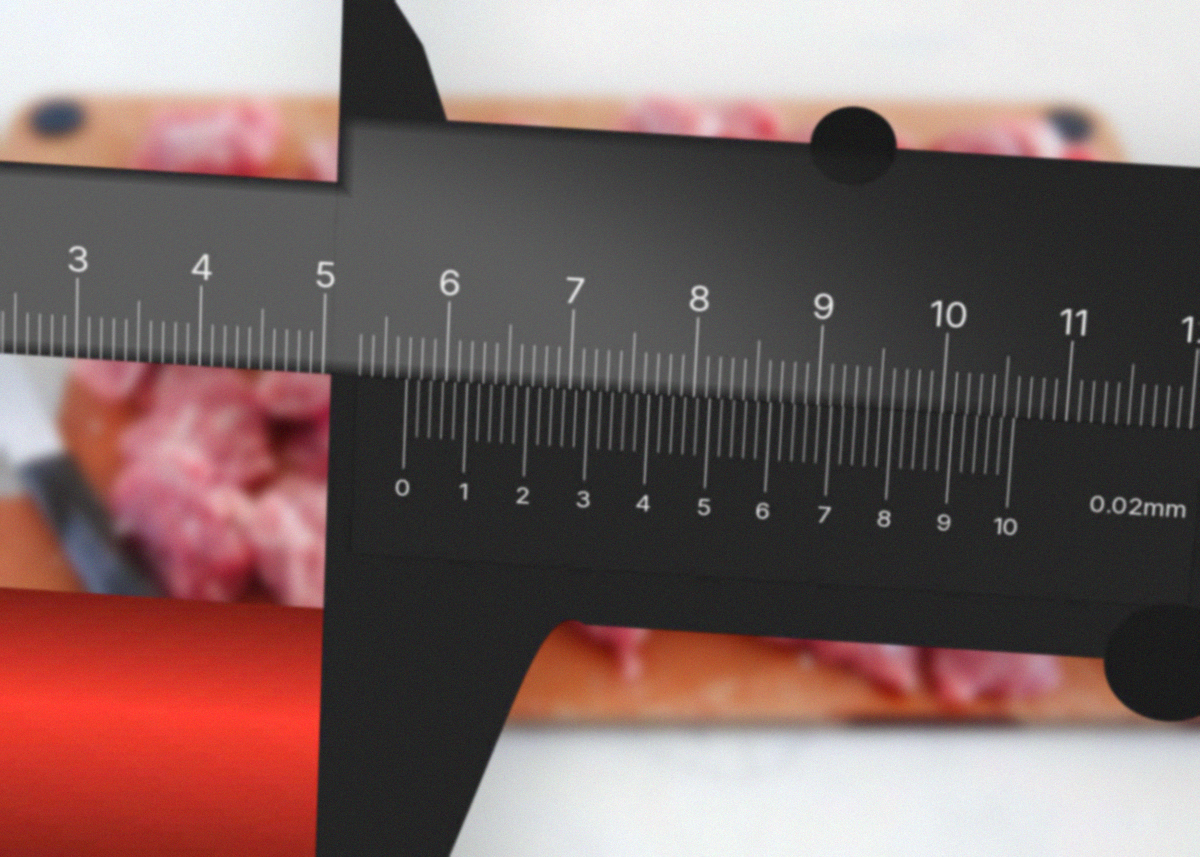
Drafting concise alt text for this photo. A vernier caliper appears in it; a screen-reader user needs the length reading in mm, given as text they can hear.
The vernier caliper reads 56.8 mm
